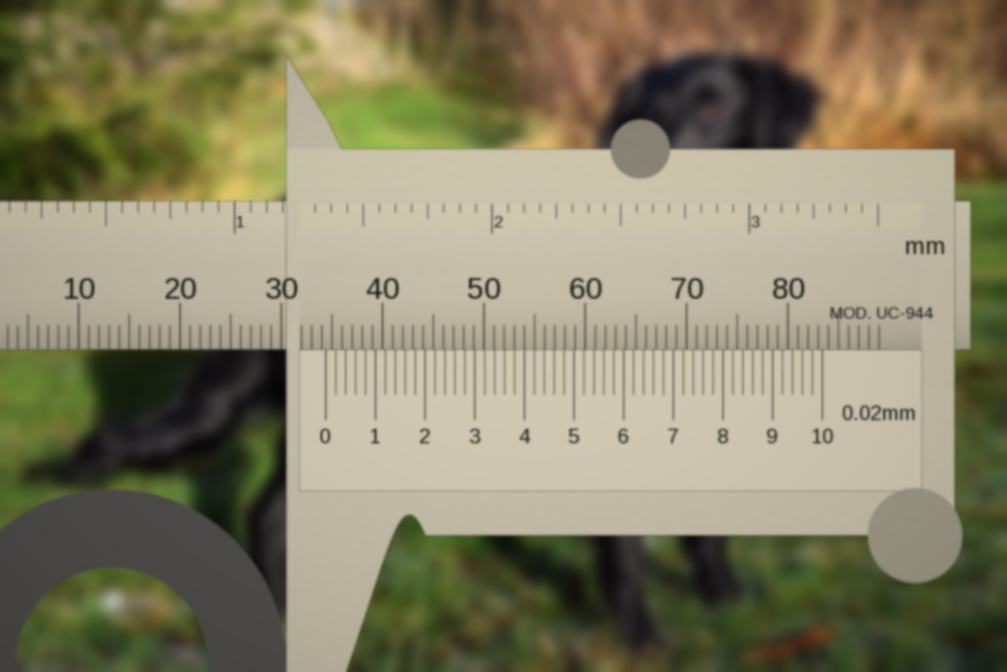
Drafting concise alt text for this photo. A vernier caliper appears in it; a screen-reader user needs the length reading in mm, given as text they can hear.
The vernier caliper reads 34.4 mm
